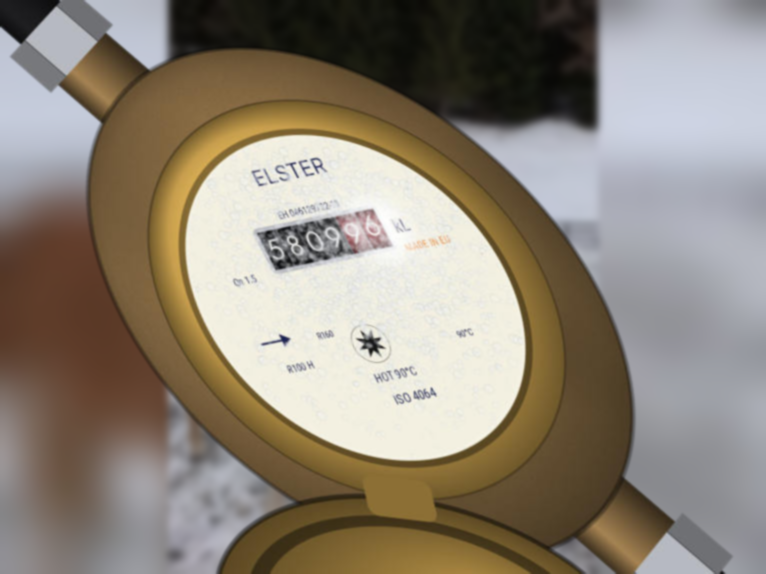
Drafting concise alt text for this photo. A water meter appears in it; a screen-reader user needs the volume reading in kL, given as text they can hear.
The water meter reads 5809.96 kL
